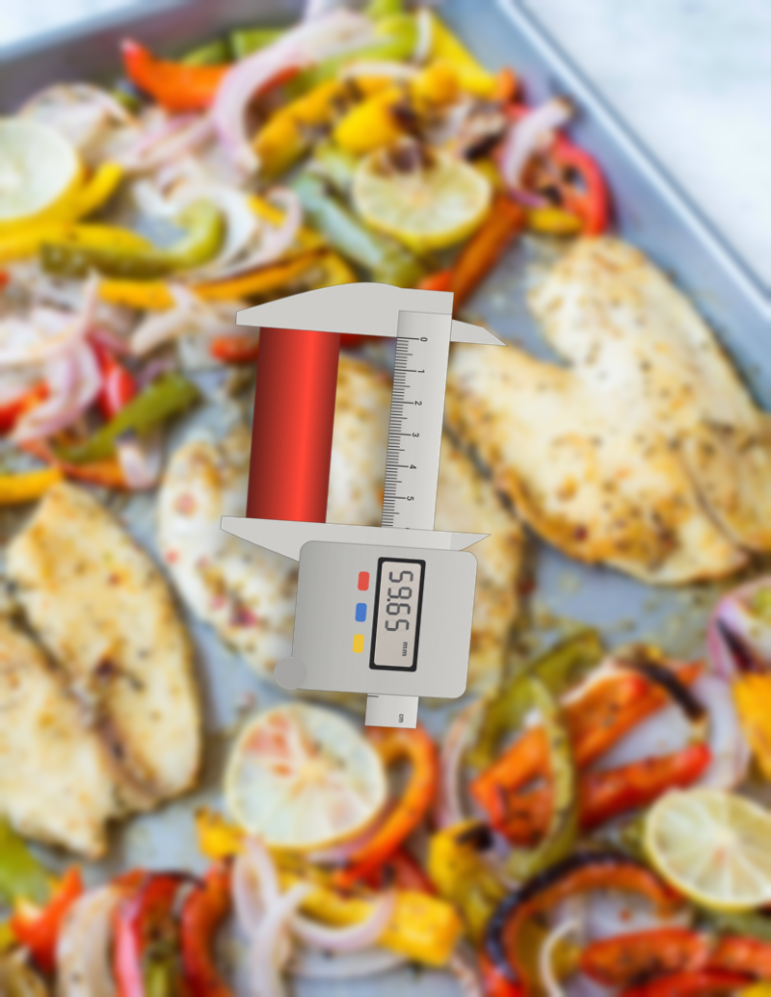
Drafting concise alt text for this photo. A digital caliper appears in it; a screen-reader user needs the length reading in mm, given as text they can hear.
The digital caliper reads 59.65 mm
